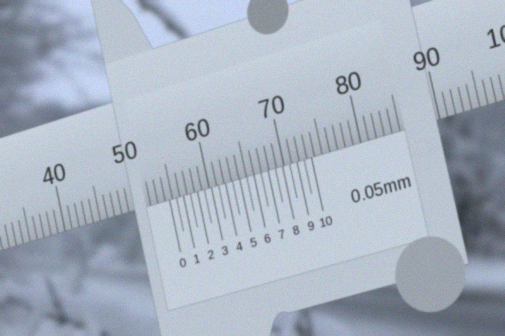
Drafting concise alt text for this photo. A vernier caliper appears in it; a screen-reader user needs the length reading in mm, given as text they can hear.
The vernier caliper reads 54.6 mm
